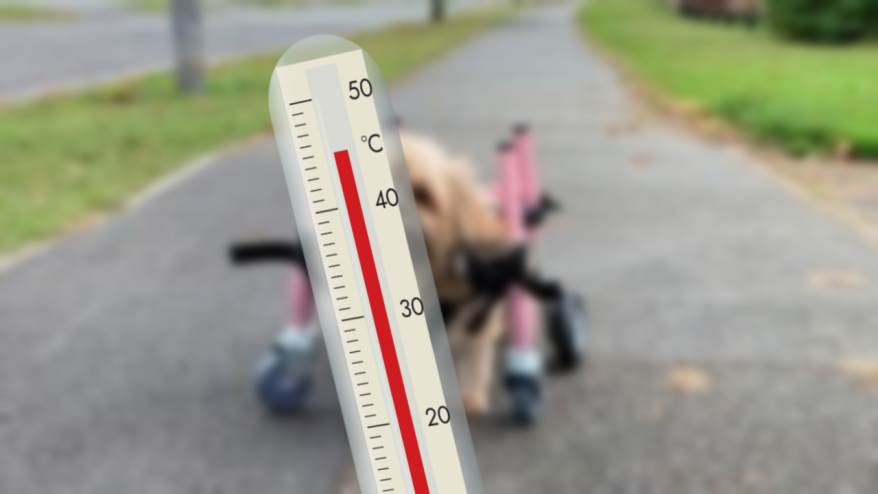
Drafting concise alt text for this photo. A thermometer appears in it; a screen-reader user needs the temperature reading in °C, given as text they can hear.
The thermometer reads 45 °C
